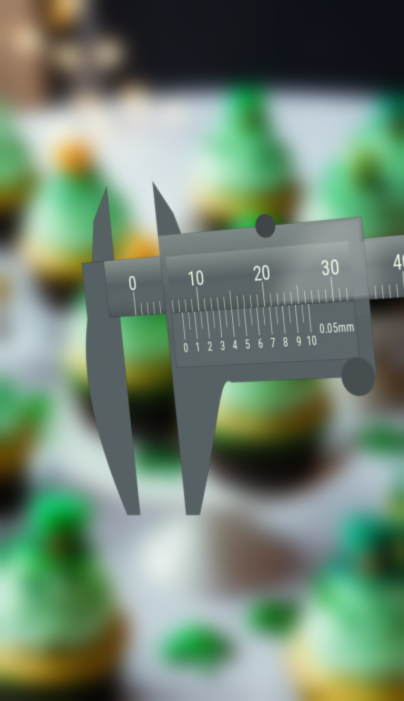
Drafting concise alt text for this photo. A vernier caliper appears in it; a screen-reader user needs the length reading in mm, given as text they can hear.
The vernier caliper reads 7.4 mm
